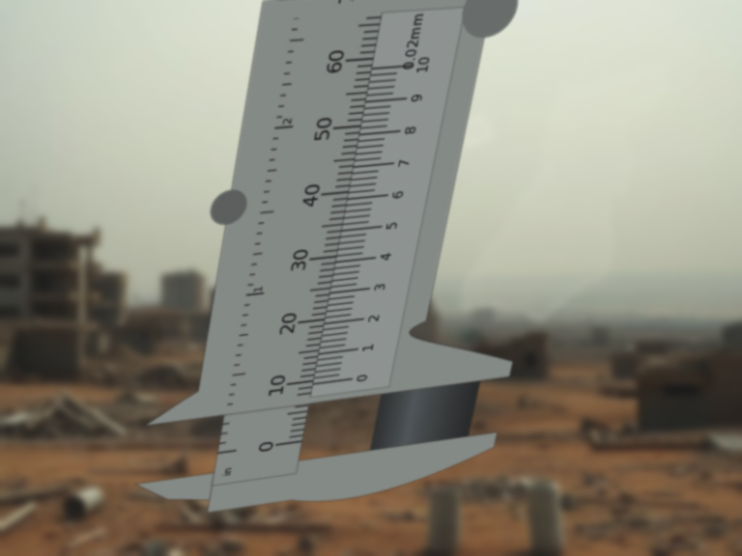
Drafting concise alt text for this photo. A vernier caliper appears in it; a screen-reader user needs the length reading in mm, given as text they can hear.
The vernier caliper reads 9.5 mm
